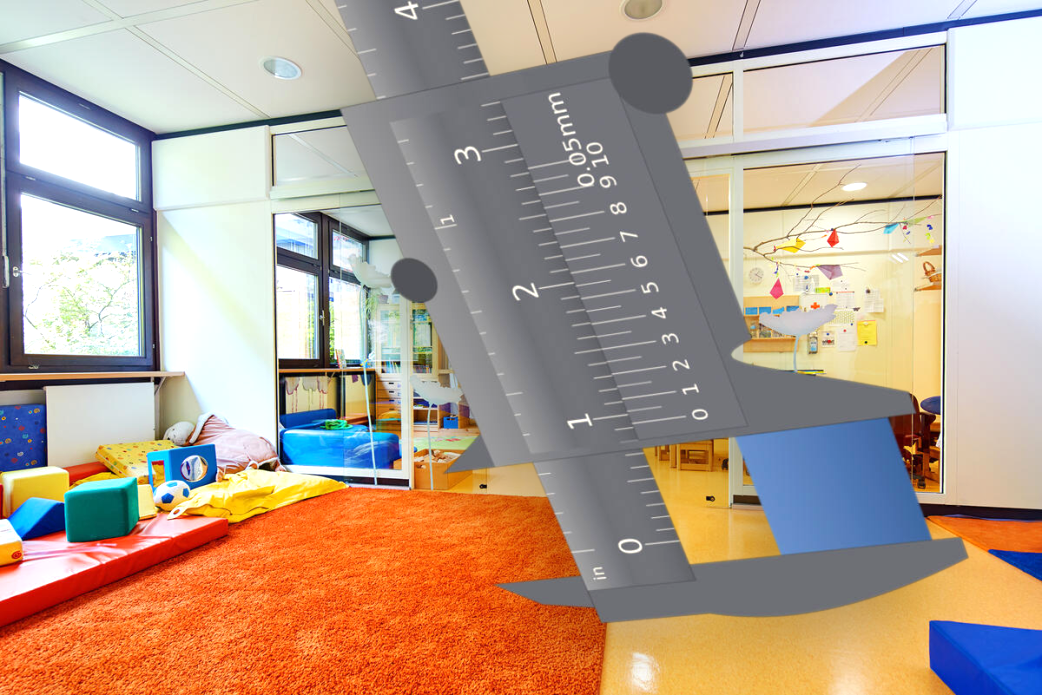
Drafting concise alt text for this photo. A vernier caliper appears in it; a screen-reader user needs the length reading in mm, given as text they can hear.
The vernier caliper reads 9.3 mm
